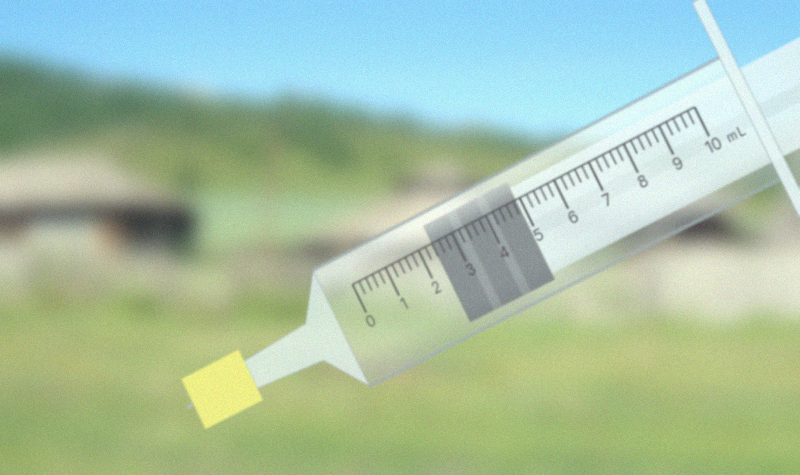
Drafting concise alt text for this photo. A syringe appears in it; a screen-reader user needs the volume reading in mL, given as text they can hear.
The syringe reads 2.4 mL
